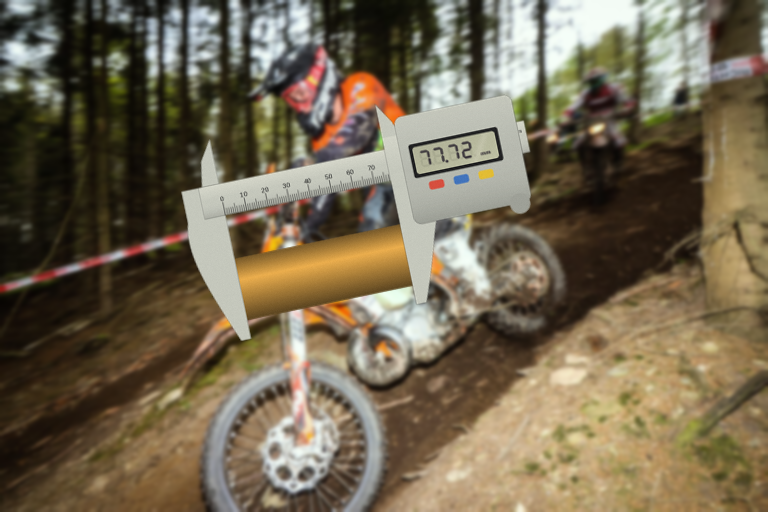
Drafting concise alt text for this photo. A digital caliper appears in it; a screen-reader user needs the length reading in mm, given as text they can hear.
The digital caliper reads 77.72 mm
